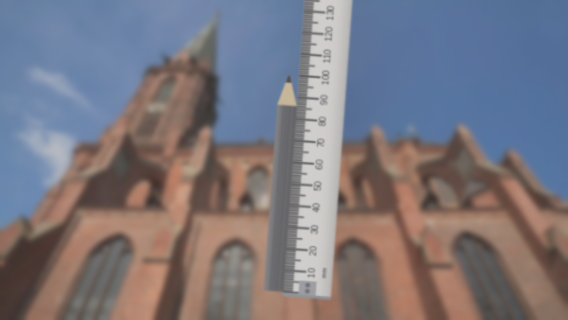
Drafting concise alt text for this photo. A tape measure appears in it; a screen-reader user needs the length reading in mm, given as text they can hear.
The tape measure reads 100 mm
